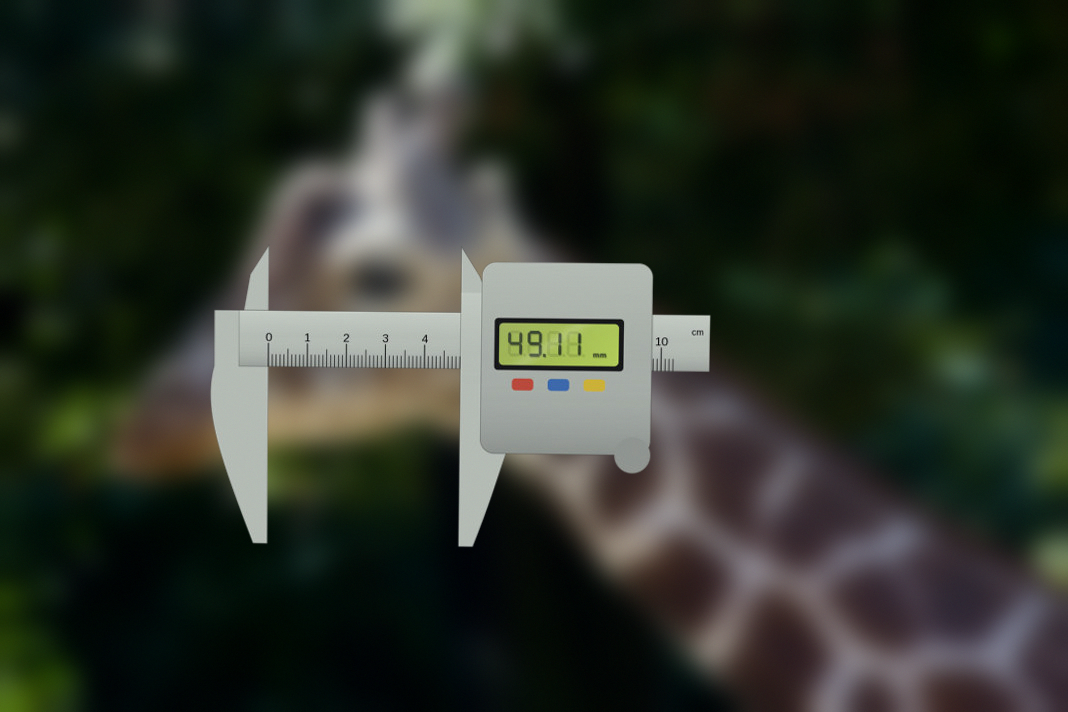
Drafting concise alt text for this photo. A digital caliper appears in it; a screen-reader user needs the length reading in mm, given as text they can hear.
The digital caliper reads 49.11 mm
